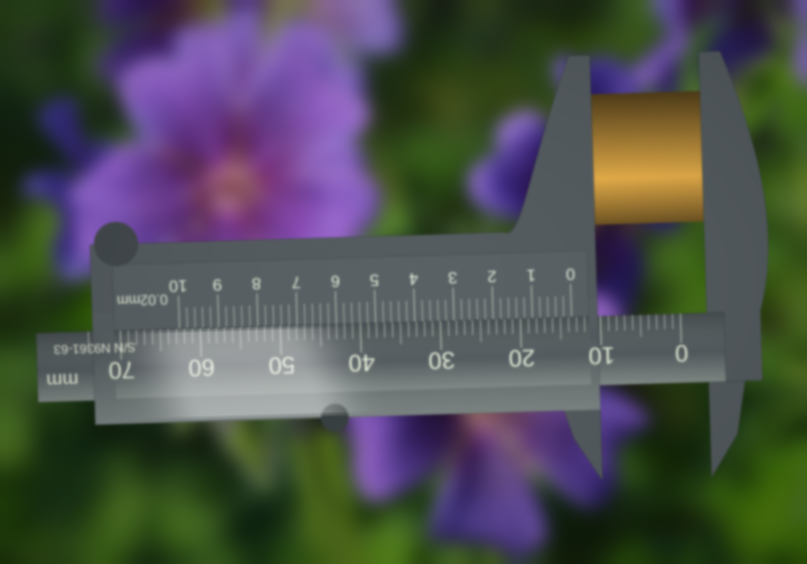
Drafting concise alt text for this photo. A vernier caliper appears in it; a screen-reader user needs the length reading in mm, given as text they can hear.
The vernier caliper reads 13.6 mm
